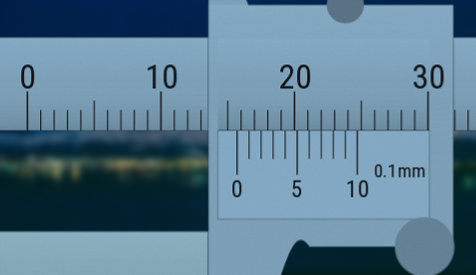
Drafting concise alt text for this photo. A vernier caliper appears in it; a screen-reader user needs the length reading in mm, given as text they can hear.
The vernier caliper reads 15.7 mm
